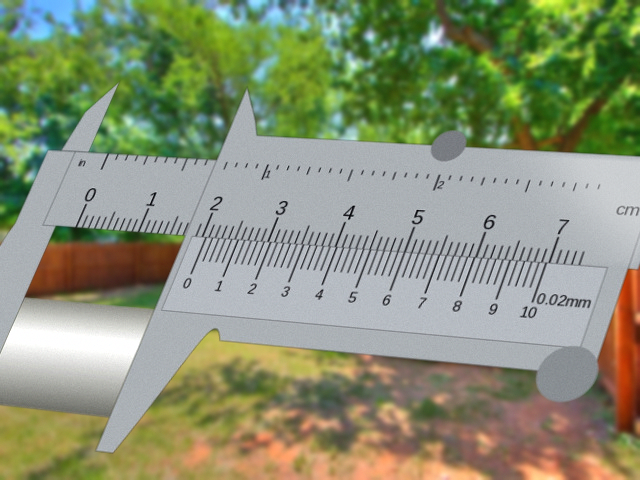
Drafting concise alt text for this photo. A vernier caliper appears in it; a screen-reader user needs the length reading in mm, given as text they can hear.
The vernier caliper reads 20.6 mm
